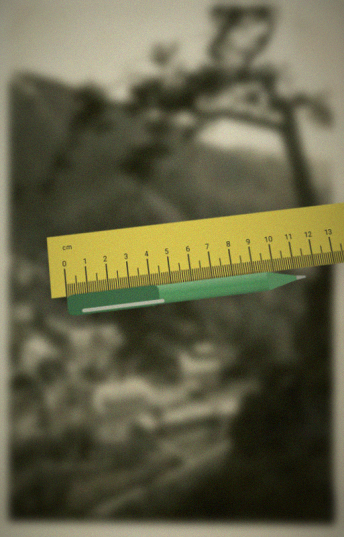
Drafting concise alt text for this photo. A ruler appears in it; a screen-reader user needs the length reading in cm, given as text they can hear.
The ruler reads 11.5 cm
